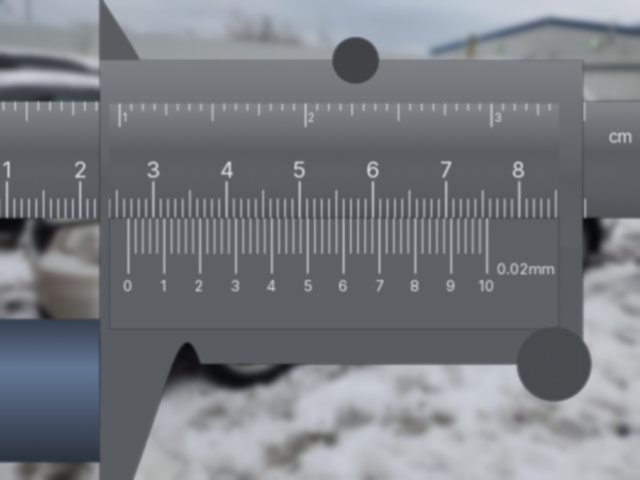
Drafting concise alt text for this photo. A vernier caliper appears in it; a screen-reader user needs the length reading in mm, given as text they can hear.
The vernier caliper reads 26.6 mm
